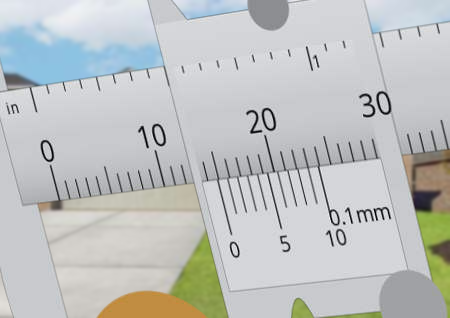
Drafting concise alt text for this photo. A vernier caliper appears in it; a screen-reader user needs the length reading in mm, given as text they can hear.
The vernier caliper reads 14.9 mm
